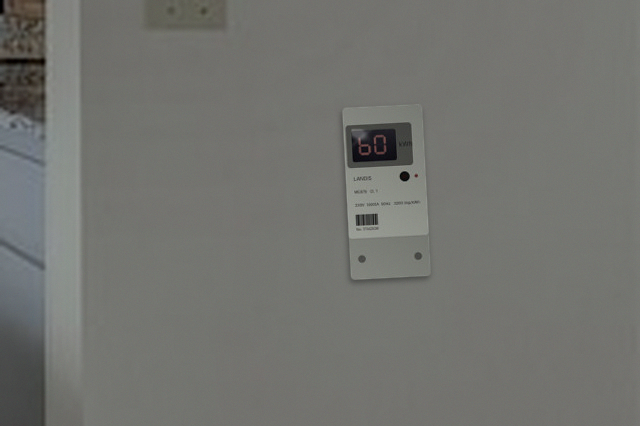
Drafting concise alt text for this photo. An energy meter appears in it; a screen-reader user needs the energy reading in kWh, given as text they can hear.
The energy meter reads 60 kWh
